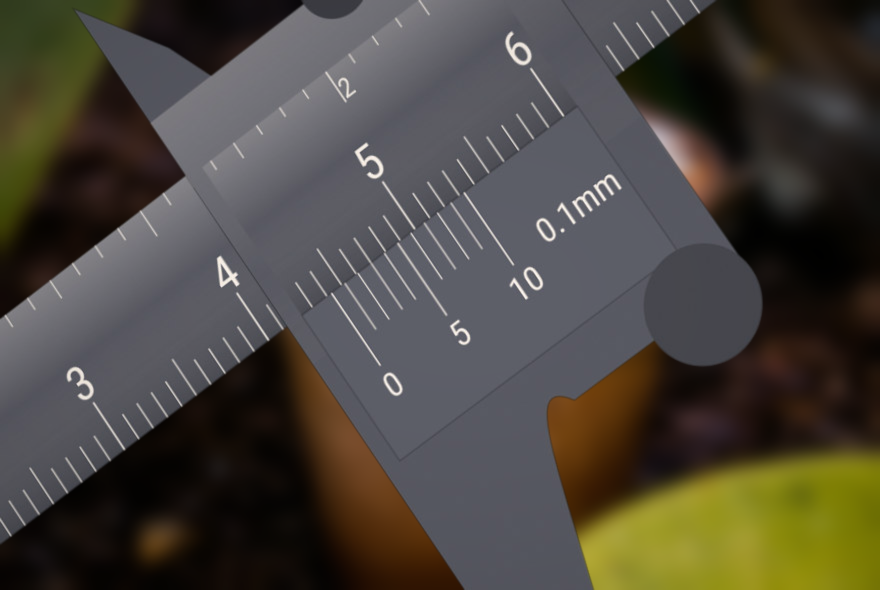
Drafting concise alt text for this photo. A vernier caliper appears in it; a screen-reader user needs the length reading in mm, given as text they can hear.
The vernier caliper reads 44.3 mm
